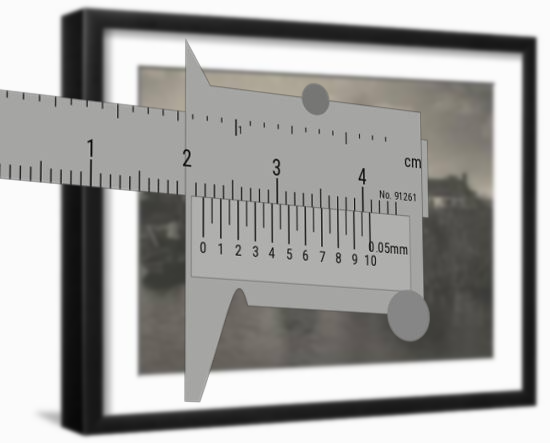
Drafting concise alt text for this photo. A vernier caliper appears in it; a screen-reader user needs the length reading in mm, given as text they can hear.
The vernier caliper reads 21.8 mm
